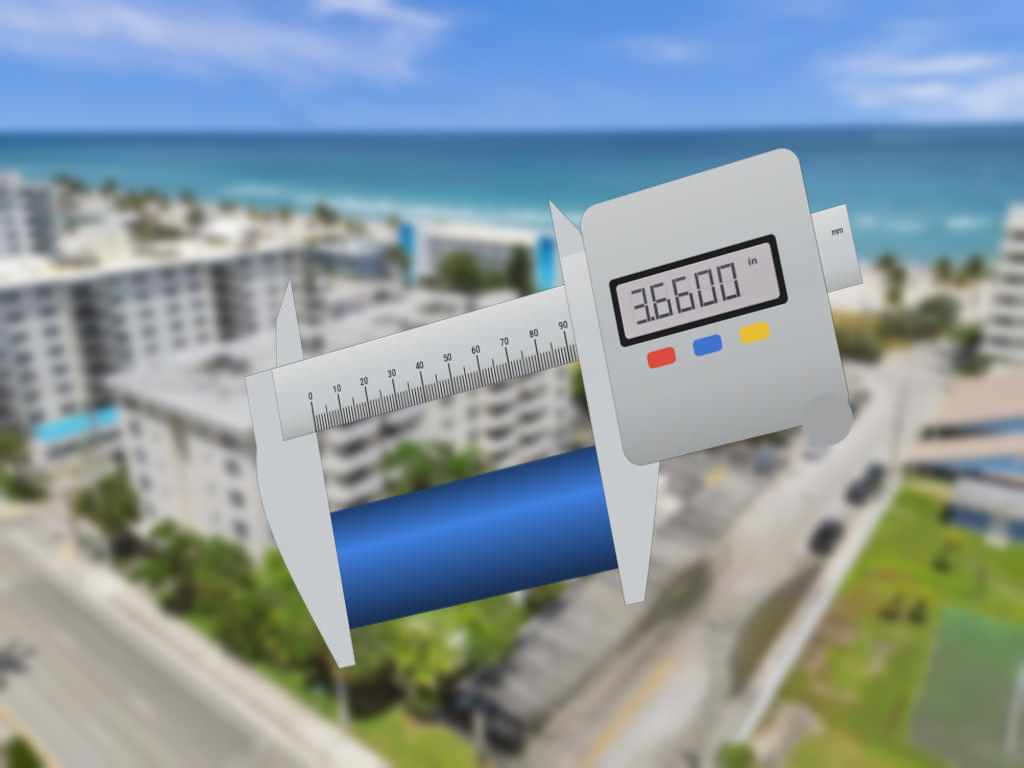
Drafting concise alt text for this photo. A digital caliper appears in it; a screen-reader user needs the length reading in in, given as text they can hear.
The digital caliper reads 3.6600 in
